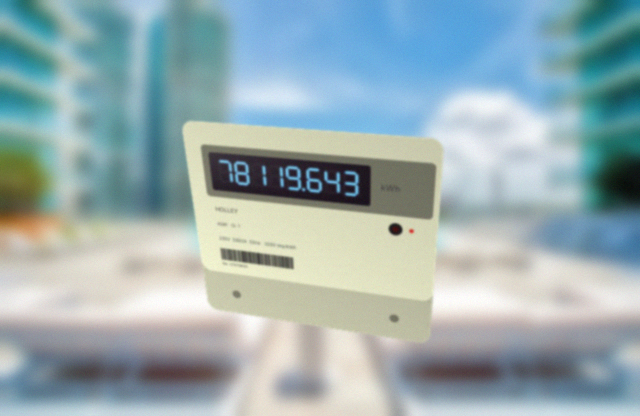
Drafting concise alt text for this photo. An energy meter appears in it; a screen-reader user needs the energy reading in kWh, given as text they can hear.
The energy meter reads 78119.643 kWh
